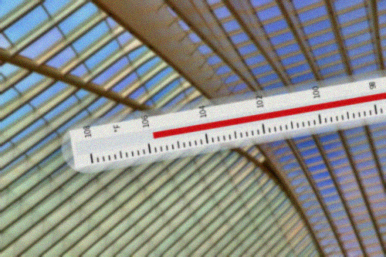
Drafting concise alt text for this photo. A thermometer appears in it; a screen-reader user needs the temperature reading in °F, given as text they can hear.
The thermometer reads 105.8 °F
